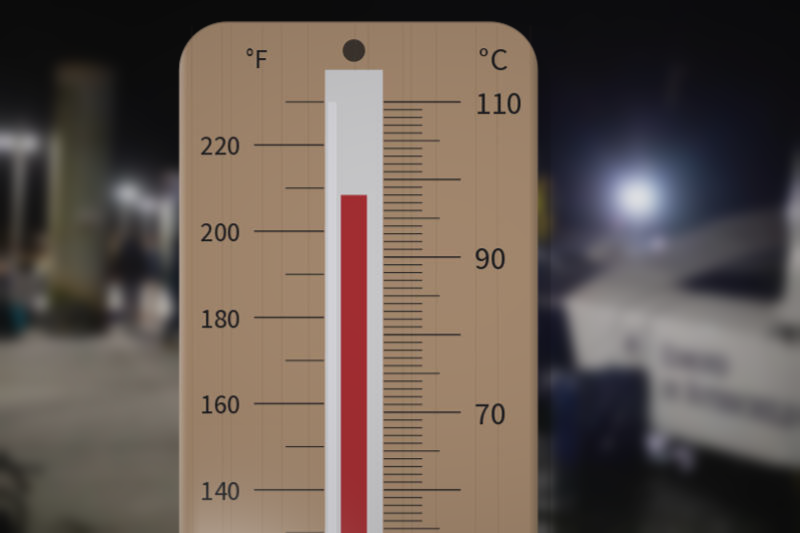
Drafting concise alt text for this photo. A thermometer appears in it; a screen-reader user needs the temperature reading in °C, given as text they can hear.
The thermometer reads 98 °C
